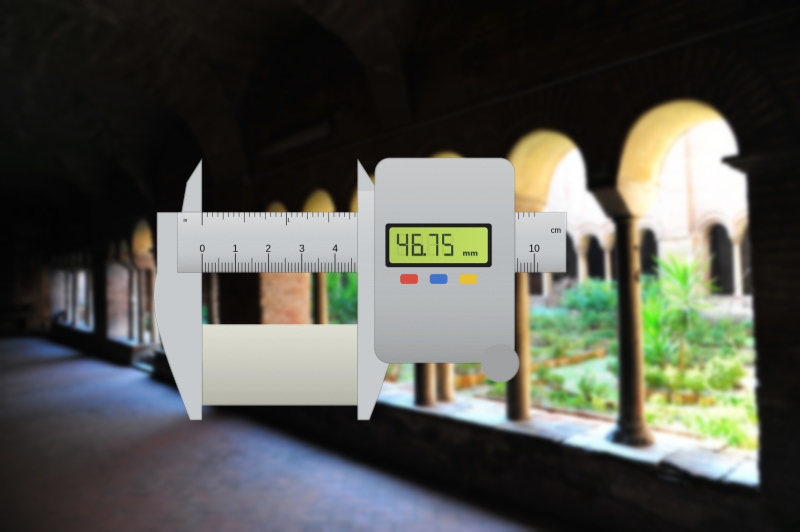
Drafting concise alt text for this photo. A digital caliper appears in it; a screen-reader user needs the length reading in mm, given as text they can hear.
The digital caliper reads 46.75 mm
